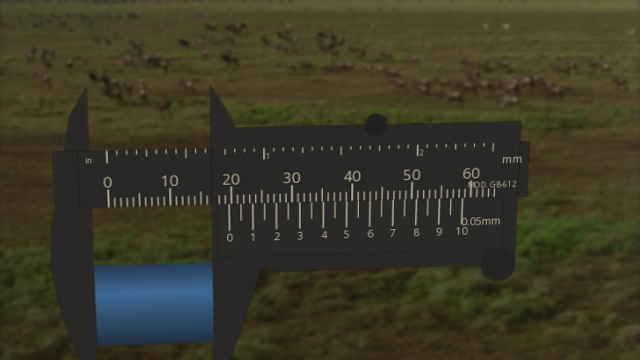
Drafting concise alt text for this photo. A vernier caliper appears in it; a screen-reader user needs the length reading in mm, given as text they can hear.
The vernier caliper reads 19.6 mm
